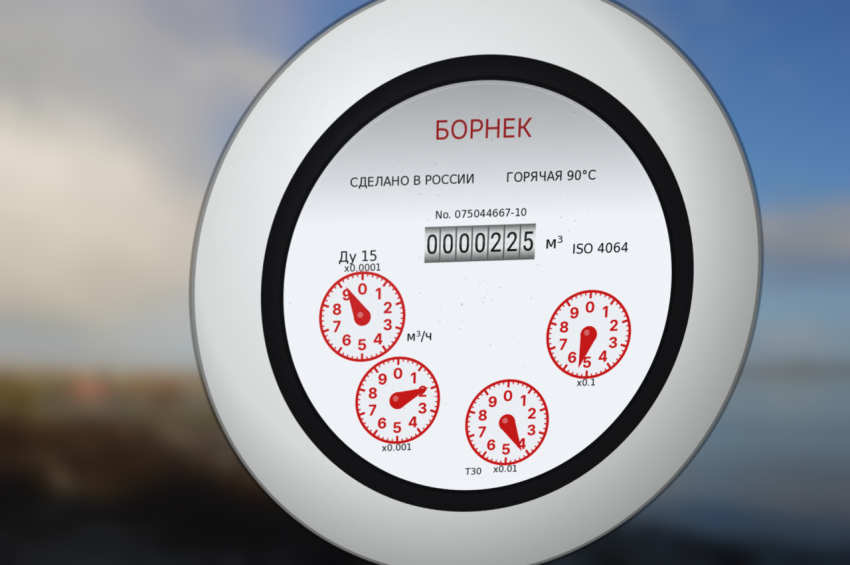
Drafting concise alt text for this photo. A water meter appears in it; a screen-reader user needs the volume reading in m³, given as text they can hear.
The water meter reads 225.5419 m³
